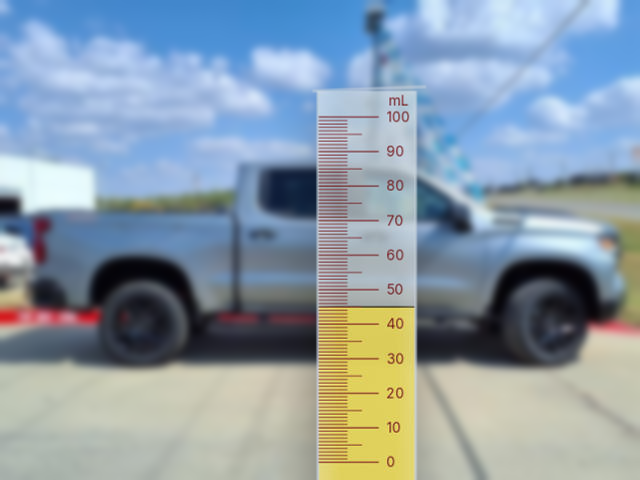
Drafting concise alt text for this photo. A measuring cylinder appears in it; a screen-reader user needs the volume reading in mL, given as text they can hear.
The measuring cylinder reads 45 mL
